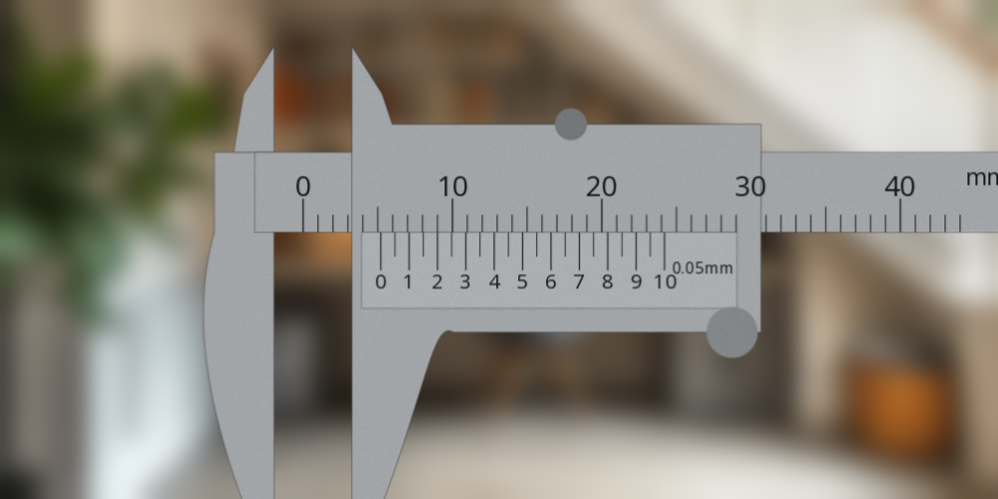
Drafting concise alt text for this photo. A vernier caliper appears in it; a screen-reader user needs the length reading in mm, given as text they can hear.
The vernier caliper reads 5.2 mm
